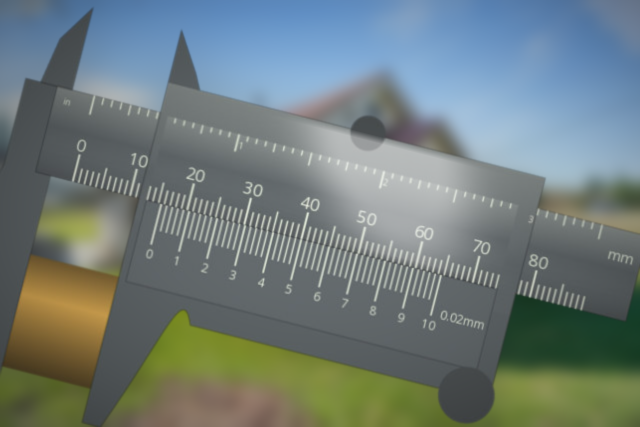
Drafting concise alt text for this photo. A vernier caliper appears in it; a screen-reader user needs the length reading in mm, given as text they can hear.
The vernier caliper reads 15.5 mm
